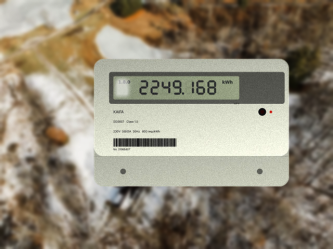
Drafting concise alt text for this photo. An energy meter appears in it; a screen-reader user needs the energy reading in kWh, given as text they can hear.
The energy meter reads 2249.168 kWh
